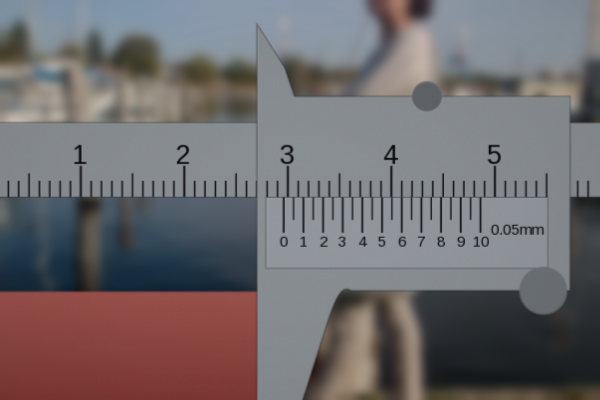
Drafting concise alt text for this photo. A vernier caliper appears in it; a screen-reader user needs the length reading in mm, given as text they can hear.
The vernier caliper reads 29.6 mm
